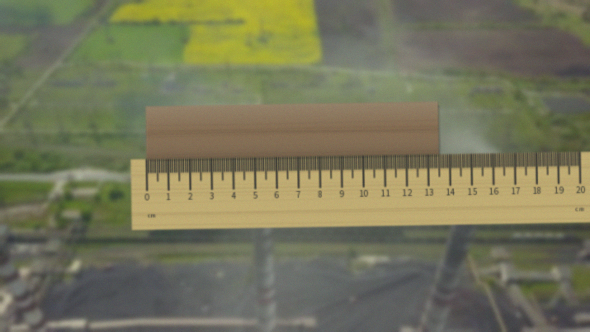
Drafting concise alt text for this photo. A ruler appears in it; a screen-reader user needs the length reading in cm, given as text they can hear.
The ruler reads 13.5 cm
